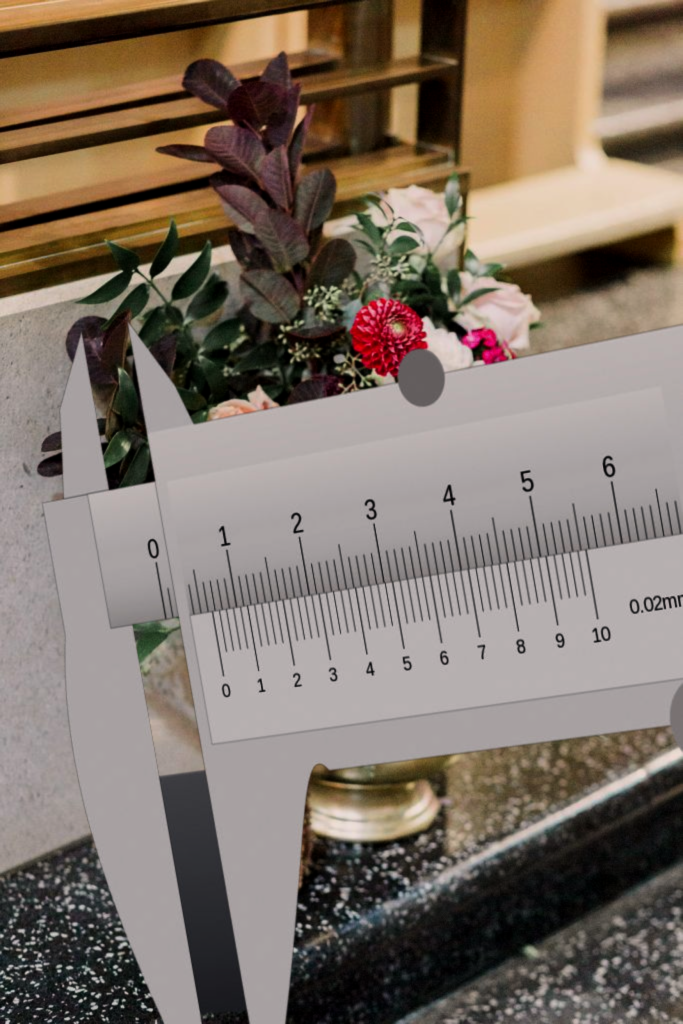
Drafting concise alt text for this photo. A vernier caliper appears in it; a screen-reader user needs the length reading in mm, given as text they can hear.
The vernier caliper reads 6.6 mm
